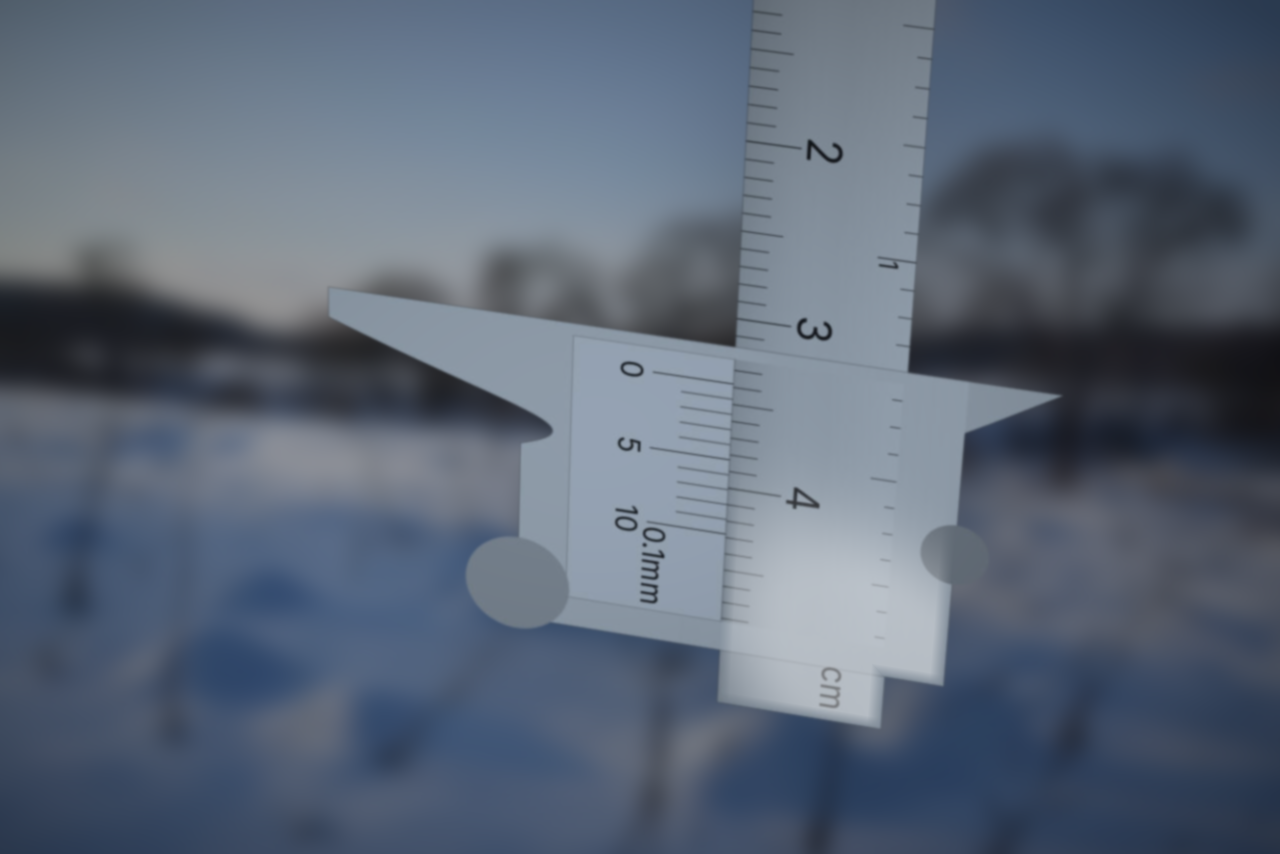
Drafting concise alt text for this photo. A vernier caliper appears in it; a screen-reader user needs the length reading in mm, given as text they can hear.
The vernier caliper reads 33.8 mm
